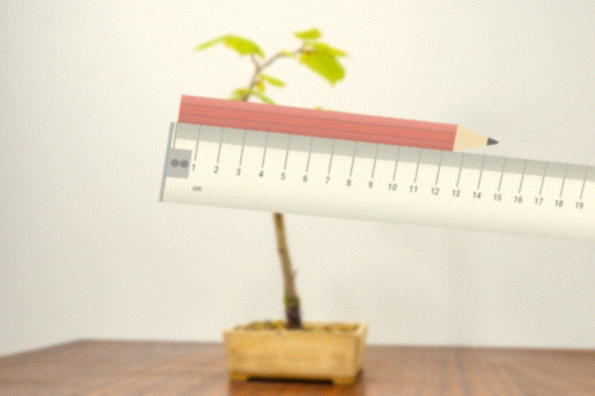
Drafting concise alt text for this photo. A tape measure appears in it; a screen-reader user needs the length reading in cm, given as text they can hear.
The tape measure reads 14.5 cm
